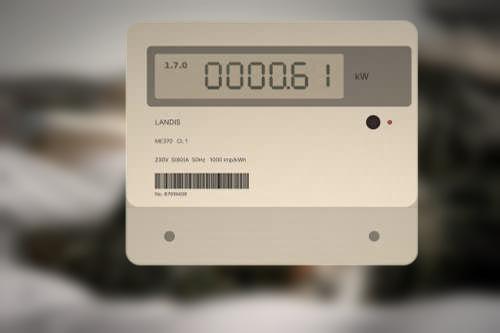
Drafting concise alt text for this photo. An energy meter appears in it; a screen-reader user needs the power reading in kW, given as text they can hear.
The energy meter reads 0.61 kW
